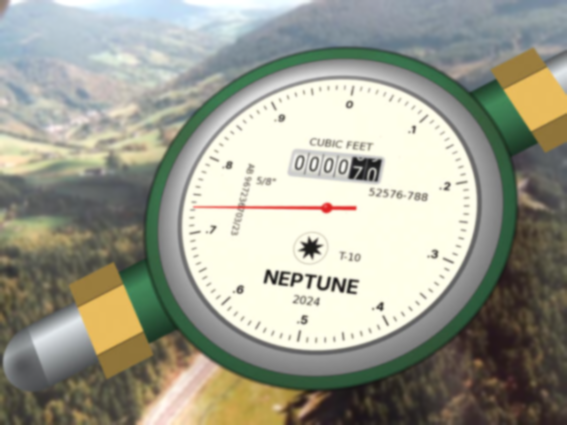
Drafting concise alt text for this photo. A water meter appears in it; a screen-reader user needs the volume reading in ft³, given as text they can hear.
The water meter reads 69.73 ft³
